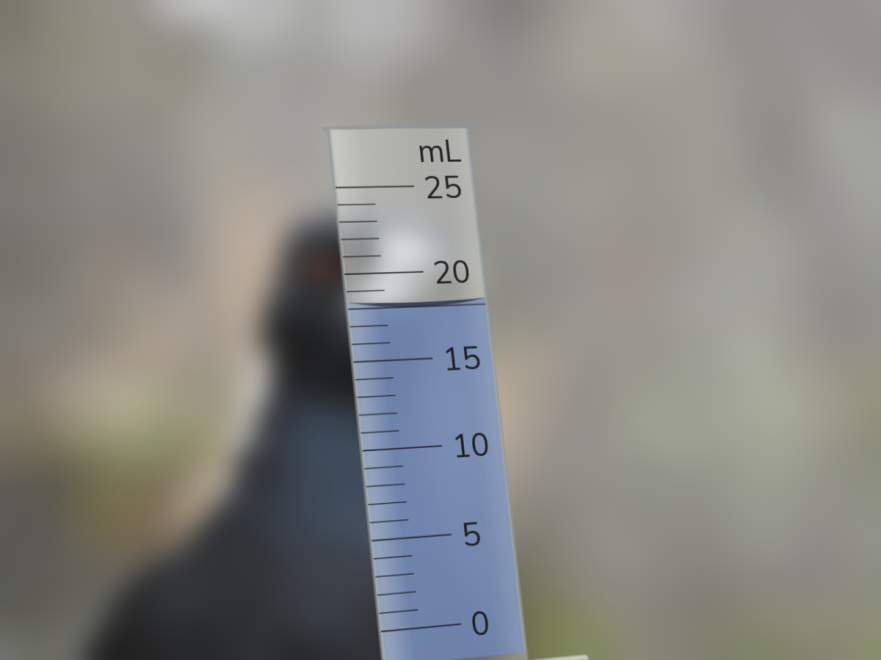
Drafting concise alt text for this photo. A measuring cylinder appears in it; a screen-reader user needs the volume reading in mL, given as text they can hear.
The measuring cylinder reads 18 mL
